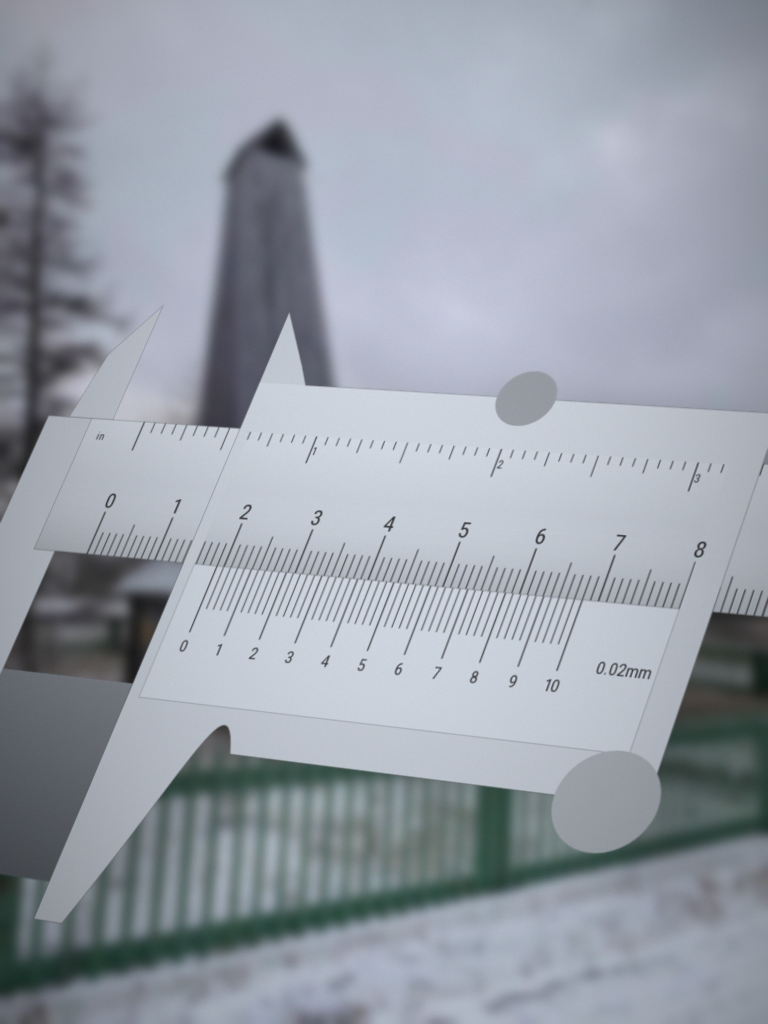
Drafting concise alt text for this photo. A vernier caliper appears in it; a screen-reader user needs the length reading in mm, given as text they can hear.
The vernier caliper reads 19.0 mm
